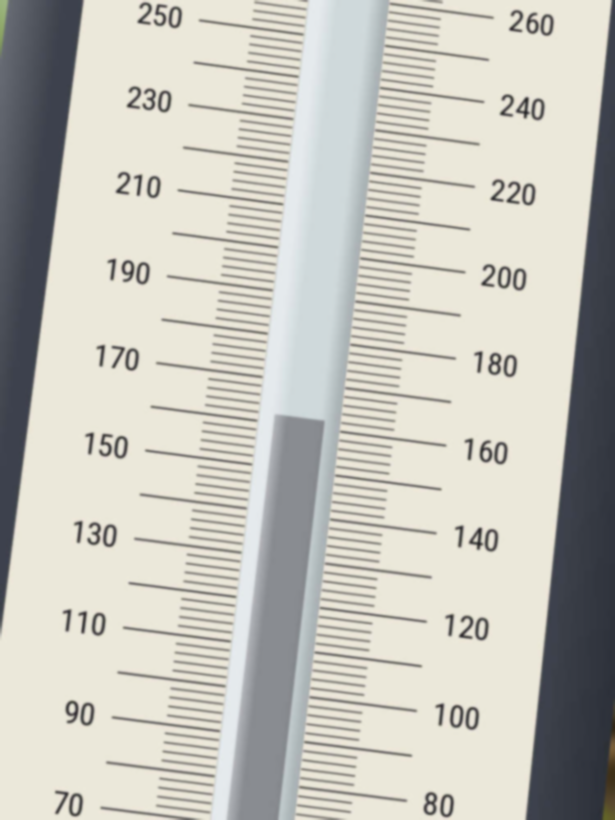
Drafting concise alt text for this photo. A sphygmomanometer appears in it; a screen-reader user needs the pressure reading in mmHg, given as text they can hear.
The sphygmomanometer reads 162 mmHg
